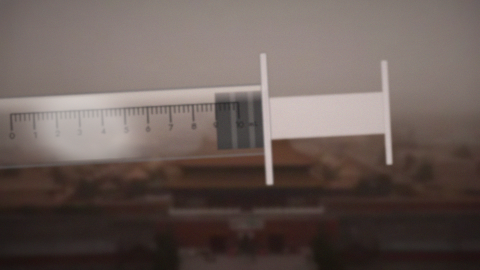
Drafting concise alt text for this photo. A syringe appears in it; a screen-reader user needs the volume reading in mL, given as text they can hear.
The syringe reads 9 mL
